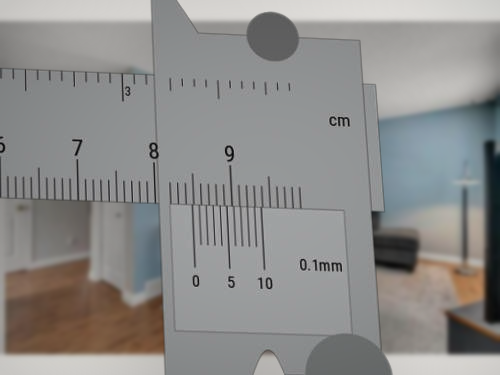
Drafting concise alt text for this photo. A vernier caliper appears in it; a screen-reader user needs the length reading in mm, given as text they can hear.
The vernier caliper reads 84.8 mm
